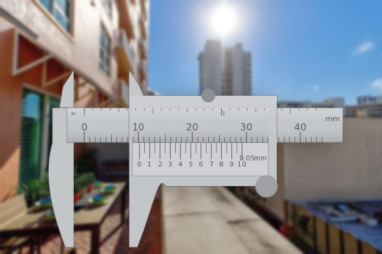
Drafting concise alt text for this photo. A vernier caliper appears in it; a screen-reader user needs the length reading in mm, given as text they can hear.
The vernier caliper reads 10.2 mm
